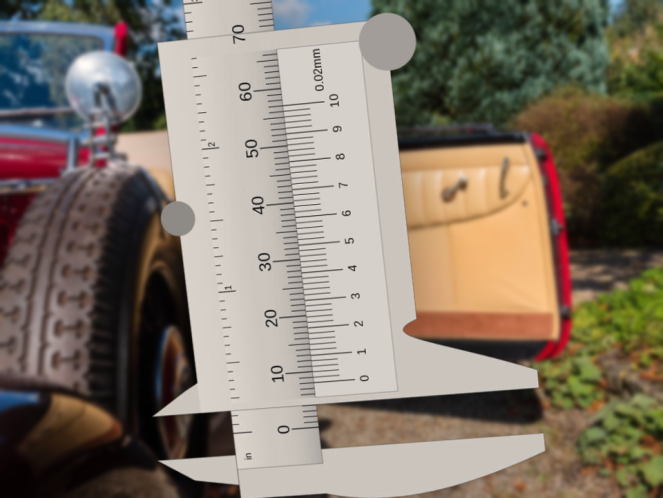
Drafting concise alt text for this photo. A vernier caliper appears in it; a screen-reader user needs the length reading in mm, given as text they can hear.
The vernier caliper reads 8.0 mm
